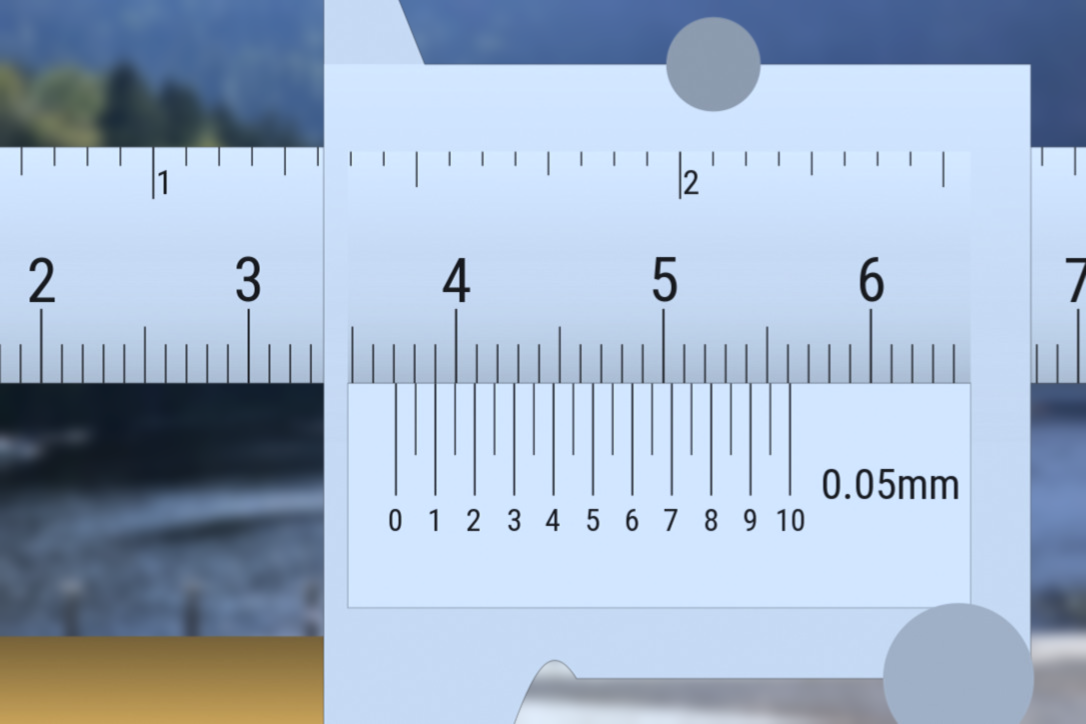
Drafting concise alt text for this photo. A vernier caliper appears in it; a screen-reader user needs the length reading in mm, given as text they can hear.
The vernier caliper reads 37.1 mm
